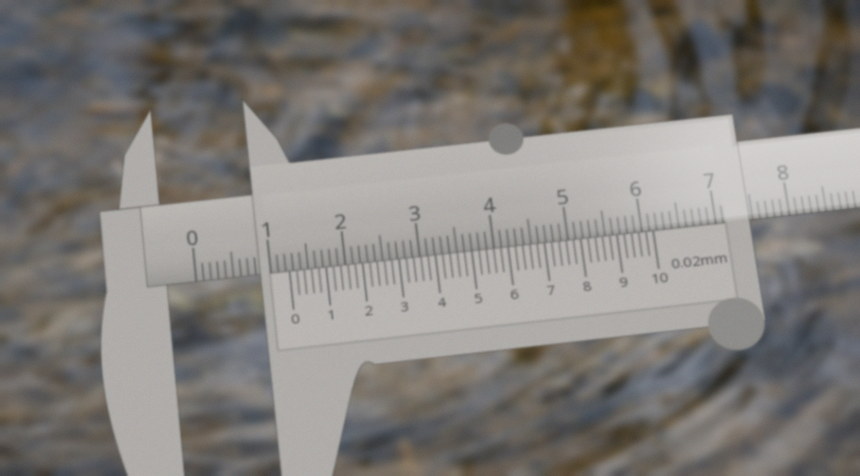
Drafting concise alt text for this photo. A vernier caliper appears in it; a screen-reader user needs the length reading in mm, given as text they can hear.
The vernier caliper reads 12.5 mm
